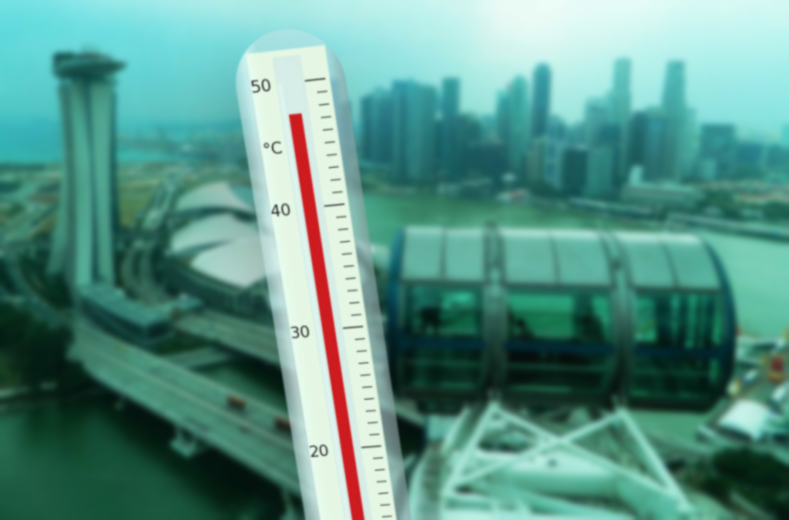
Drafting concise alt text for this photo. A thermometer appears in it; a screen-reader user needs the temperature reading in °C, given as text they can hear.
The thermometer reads 47.5 °C
